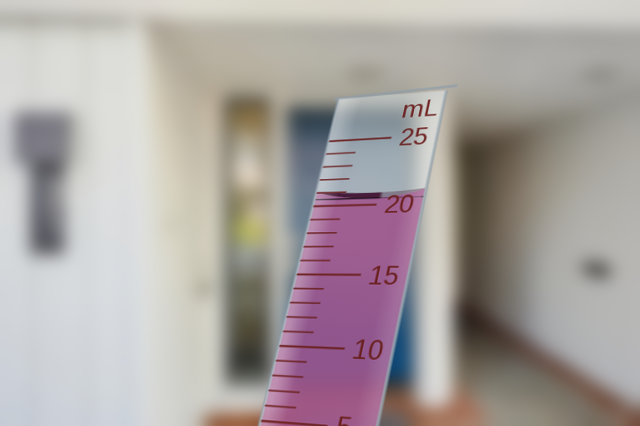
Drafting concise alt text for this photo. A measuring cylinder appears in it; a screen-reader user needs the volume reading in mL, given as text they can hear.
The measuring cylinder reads 20.5 mL
